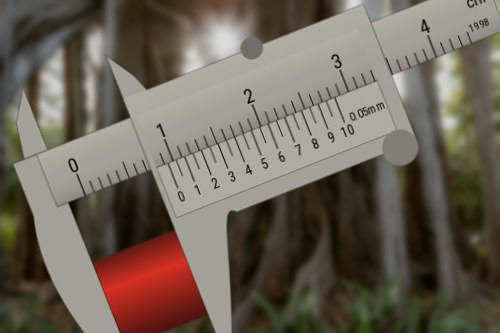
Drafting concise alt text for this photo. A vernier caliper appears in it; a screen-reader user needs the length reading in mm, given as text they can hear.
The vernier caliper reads 9.4 mm
